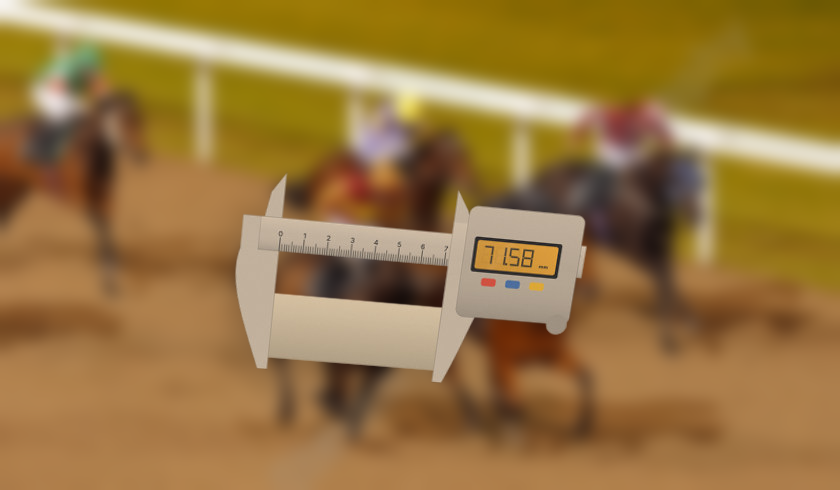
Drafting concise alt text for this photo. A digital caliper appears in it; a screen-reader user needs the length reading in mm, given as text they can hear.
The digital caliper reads 71.58 mm
